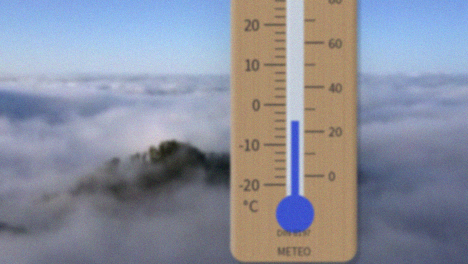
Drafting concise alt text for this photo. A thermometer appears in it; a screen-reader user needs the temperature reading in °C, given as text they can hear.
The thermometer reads -4 °C
